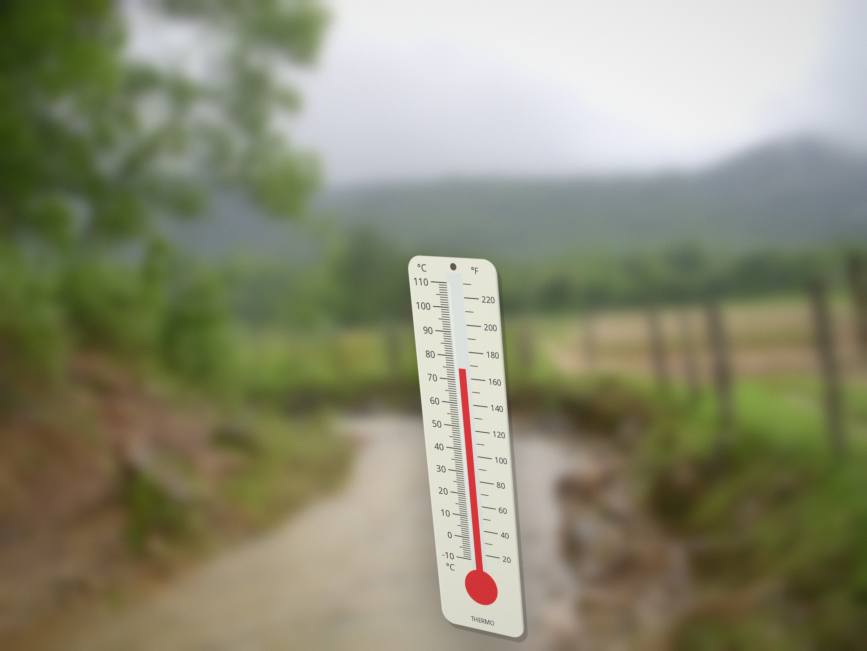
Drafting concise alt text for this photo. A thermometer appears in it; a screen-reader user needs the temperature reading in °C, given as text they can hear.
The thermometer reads 75 °C
